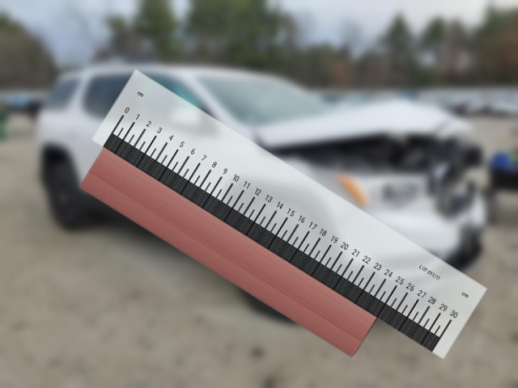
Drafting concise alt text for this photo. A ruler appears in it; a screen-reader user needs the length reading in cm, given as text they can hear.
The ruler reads 25 cm
